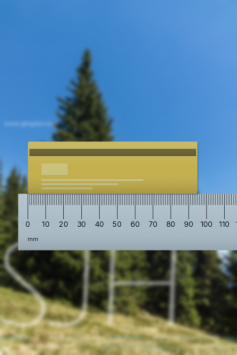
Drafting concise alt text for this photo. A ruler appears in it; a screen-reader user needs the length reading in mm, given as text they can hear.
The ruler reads 95 mm
